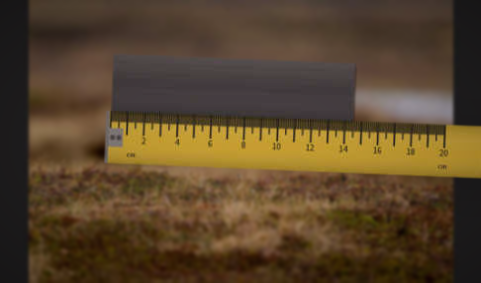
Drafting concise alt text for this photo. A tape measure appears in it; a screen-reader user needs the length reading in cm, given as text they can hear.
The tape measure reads 14.5 cm
